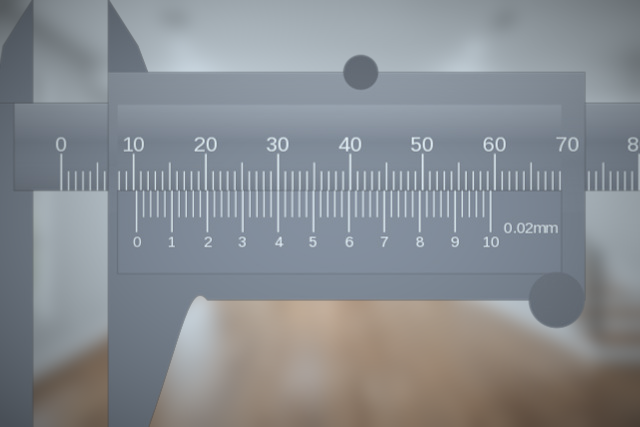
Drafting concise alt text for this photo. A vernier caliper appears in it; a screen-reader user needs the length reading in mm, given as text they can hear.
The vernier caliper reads 10.4 mm
